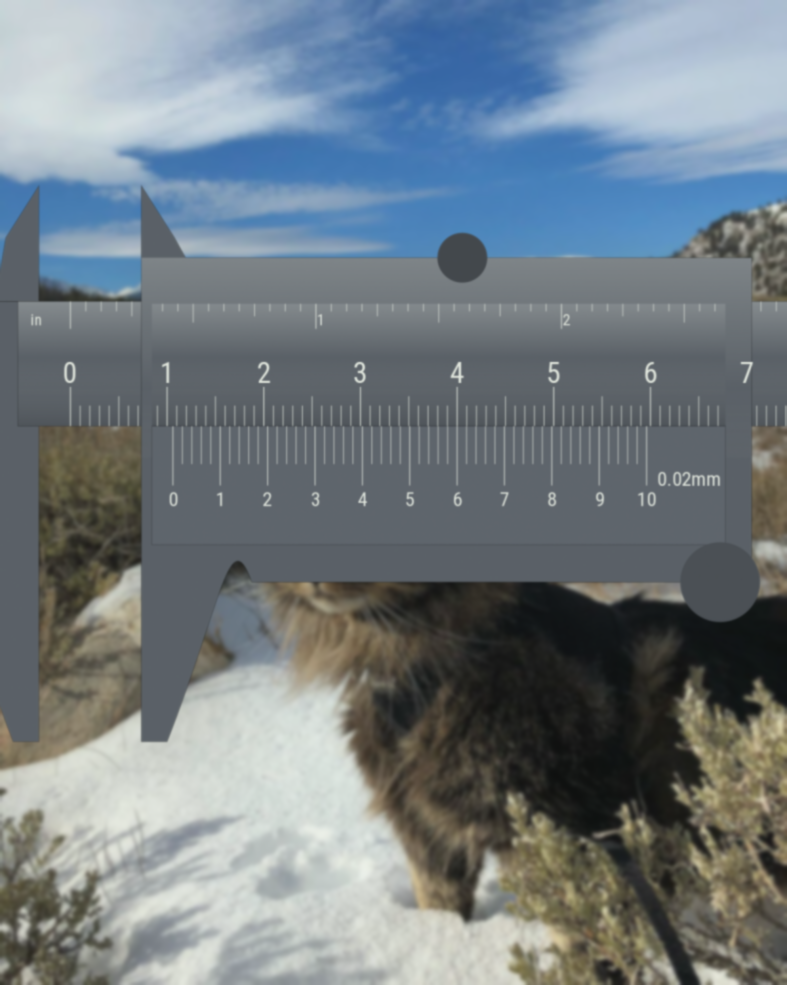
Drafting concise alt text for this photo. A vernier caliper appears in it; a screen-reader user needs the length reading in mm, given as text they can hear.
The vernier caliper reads 10.6 mm
